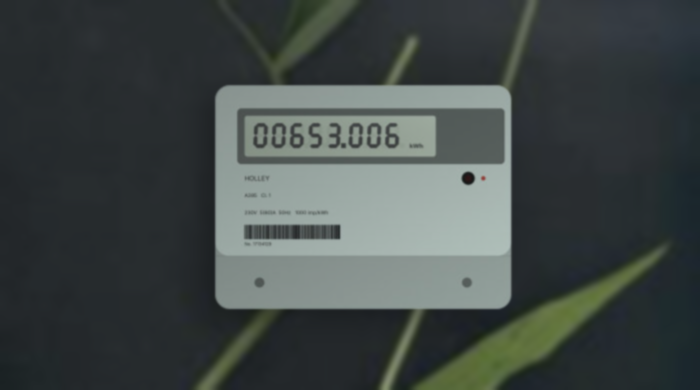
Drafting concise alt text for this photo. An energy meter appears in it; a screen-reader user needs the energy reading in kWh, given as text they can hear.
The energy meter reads 653.006 kWh
